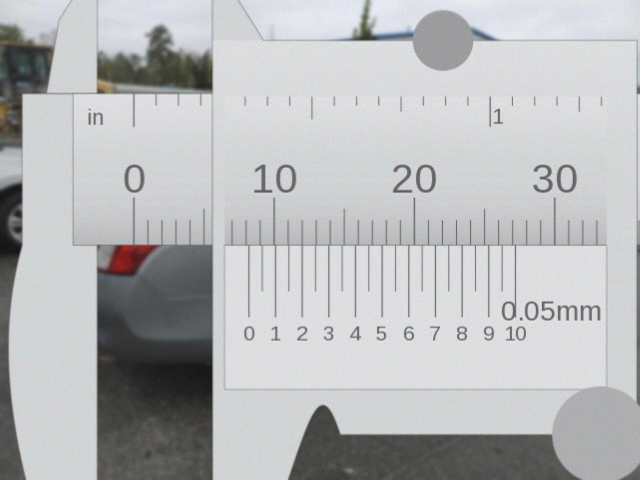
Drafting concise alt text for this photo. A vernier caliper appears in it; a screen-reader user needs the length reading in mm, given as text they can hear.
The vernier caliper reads 8.2 mm
